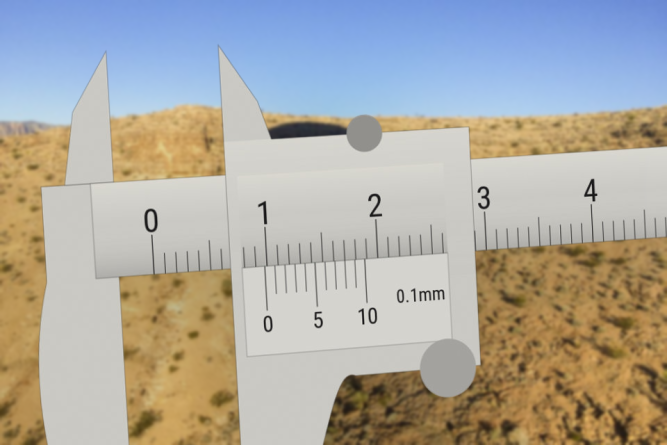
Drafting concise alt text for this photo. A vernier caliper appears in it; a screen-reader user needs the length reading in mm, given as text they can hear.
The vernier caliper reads 9.8 mm
